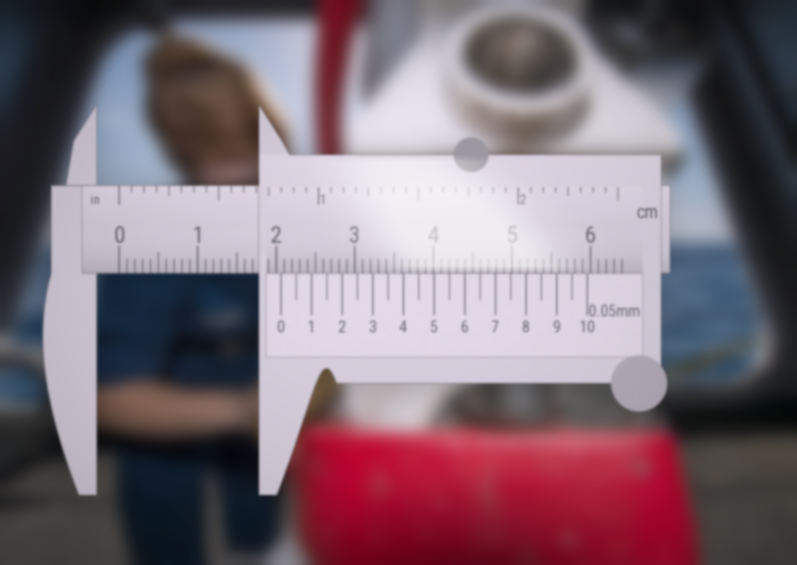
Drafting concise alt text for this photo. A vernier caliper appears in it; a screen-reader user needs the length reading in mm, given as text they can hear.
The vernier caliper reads 20.6 mm
